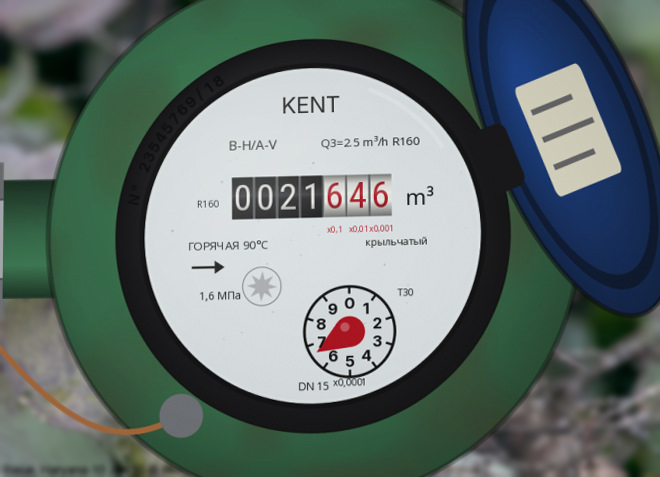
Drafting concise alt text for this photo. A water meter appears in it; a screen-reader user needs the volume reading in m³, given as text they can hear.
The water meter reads 21.6466 m³
